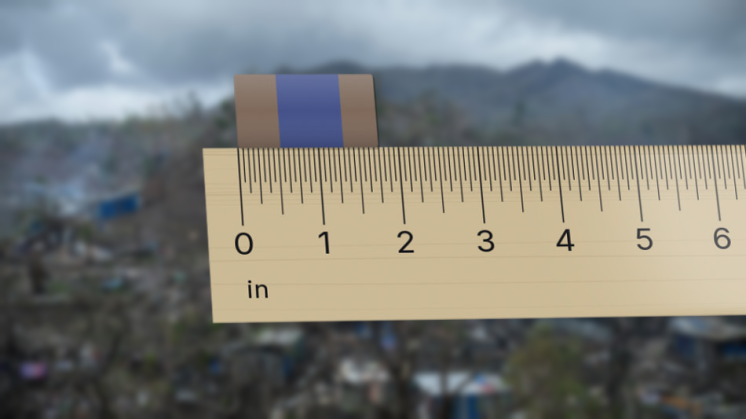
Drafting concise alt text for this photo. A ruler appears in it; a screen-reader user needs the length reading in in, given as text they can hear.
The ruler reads 1.75 in
